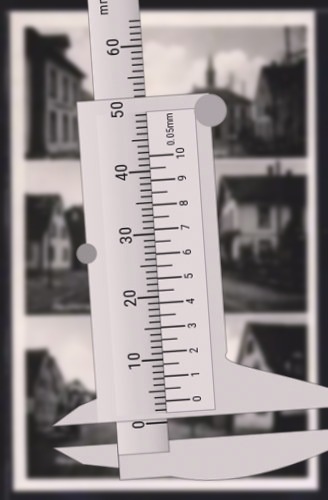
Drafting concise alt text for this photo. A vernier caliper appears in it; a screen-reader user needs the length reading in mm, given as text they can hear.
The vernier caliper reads 3.4 mm
